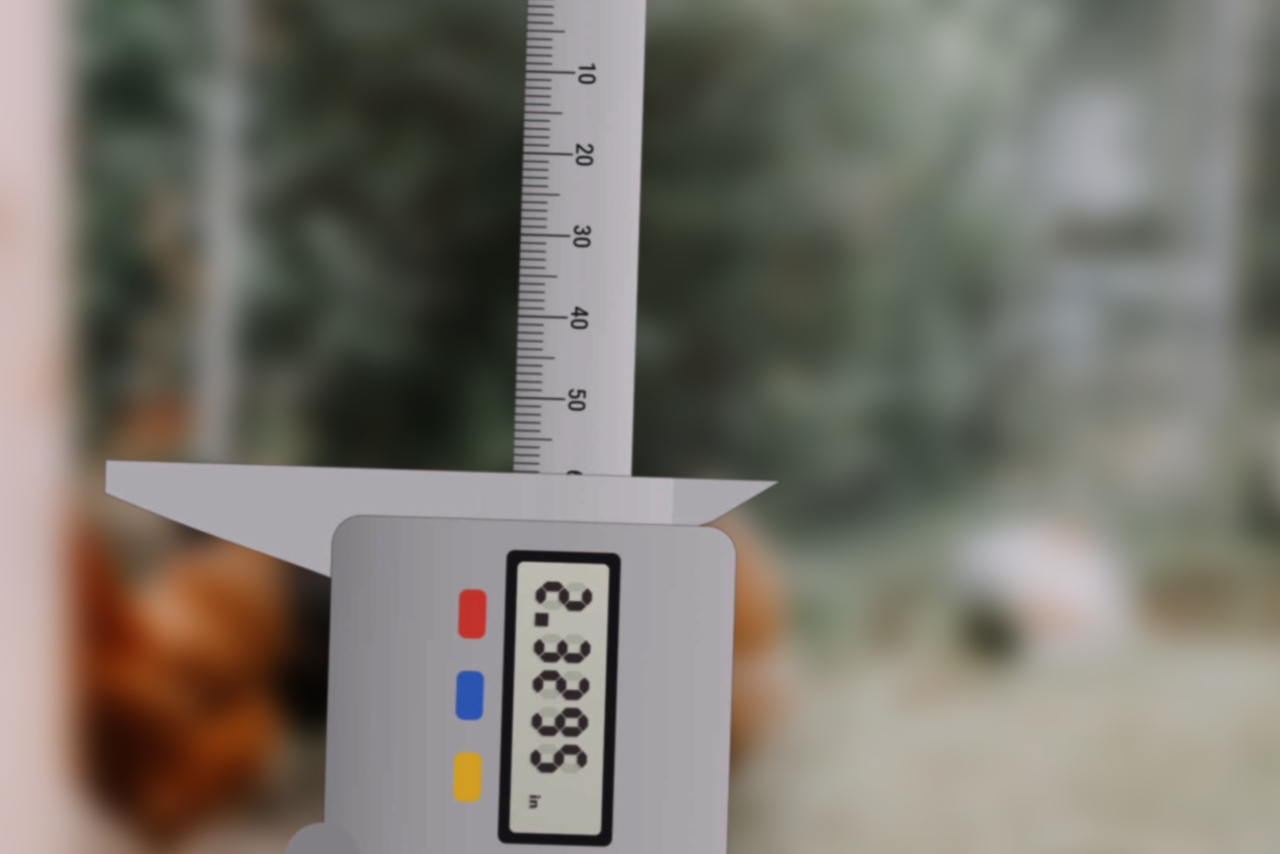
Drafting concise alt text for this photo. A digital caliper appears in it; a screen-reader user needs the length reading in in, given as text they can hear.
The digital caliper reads 2.3295 in
